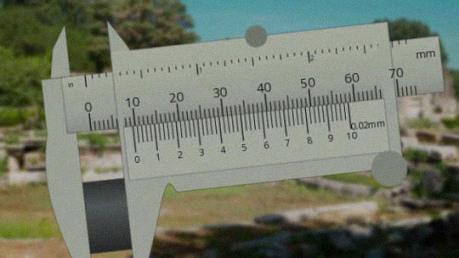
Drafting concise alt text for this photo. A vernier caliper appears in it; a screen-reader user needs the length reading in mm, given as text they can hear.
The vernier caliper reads 9.5 mm
